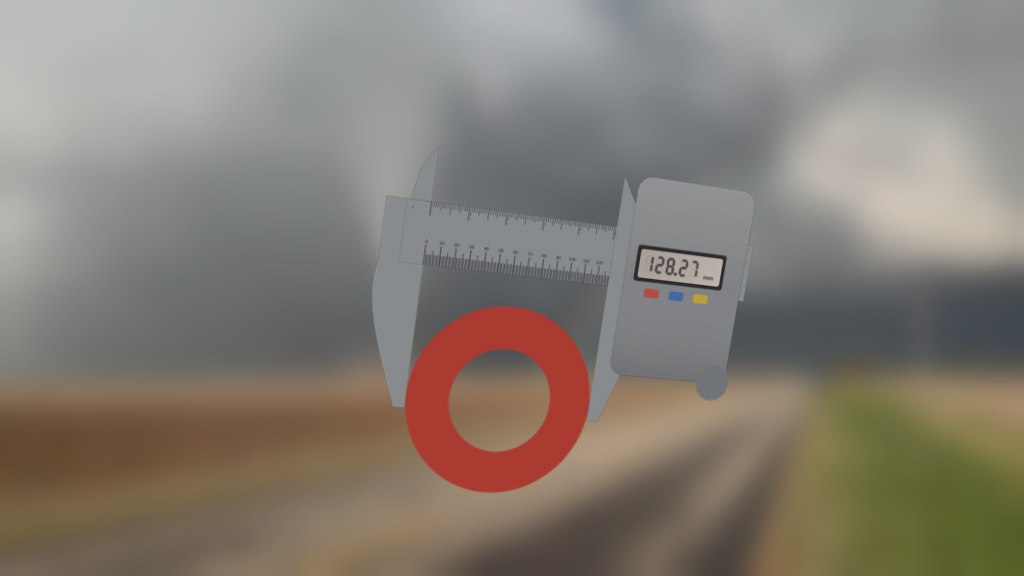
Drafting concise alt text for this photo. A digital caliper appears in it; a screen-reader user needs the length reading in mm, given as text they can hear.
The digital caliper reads 128.27 mm
